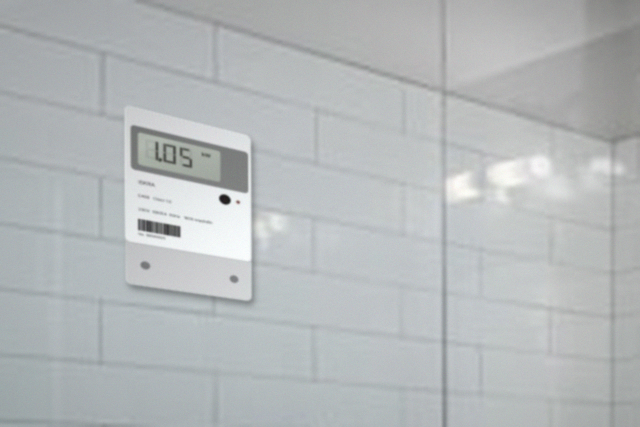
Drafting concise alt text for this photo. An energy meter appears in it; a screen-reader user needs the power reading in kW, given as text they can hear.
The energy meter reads 1.05 kW
